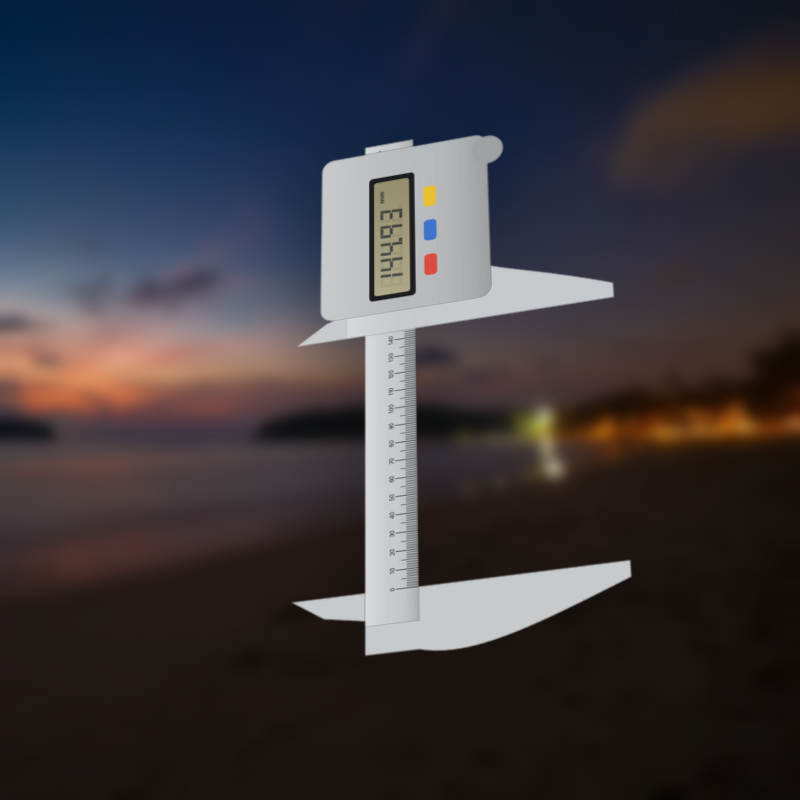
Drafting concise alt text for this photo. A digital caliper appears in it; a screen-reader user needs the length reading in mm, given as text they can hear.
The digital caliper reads 144.93 mm
